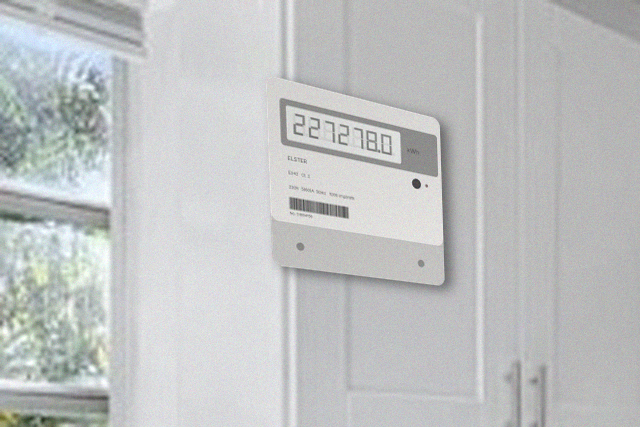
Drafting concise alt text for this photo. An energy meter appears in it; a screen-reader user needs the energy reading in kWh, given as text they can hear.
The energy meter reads 227278.0 kWh
